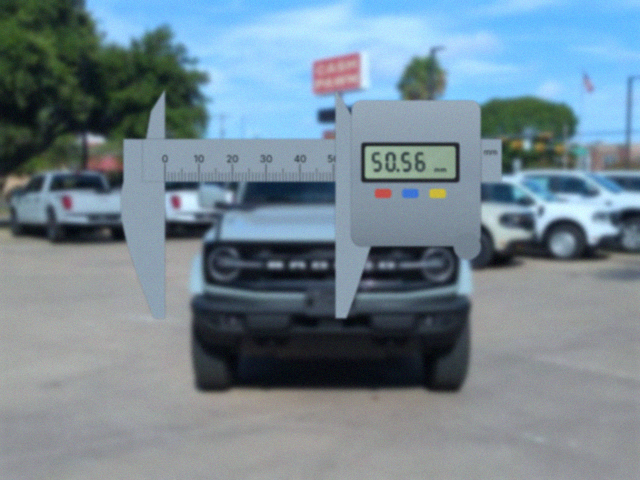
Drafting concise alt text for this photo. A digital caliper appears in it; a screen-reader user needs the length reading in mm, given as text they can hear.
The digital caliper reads 50.56 mm
